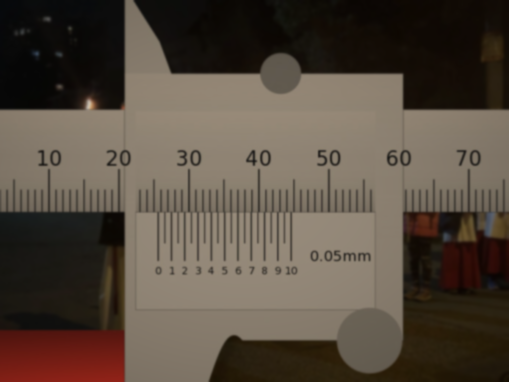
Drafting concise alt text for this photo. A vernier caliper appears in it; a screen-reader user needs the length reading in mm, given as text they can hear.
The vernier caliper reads 25.6 mm
